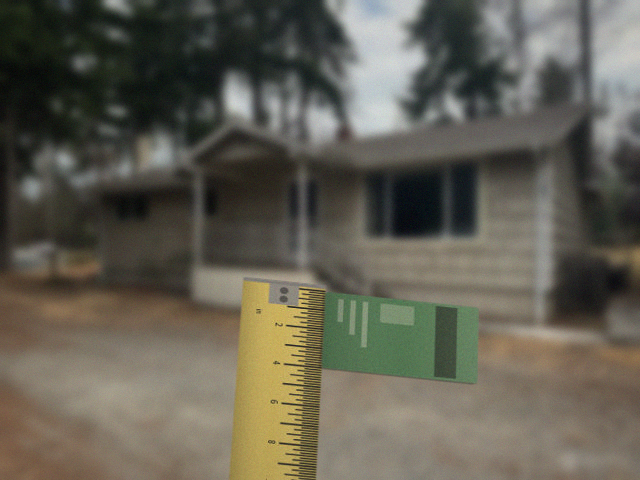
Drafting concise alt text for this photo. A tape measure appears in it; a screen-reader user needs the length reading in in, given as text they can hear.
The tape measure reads 4 in
